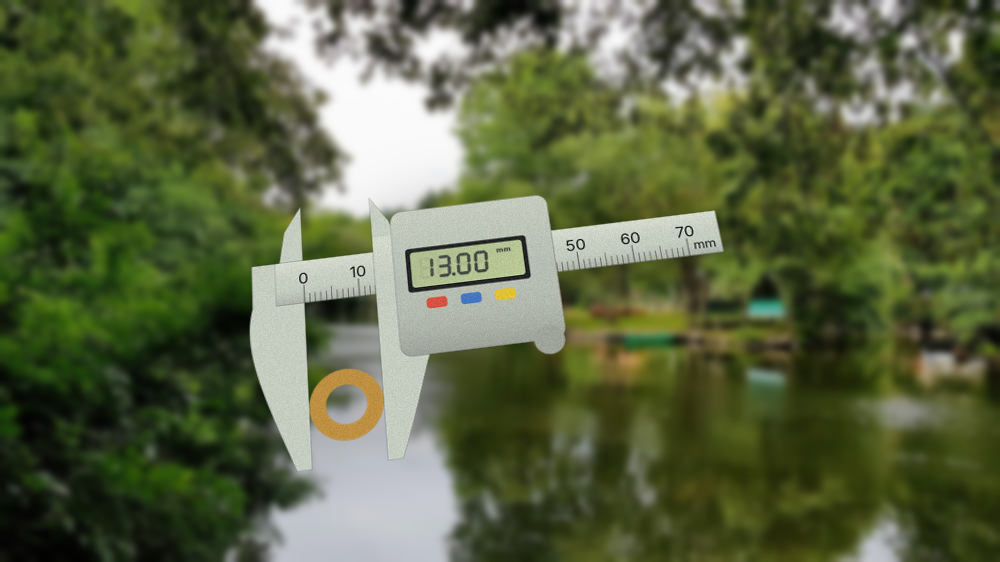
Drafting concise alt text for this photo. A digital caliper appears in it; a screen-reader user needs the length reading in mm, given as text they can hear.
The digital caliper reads 13.00 mm
